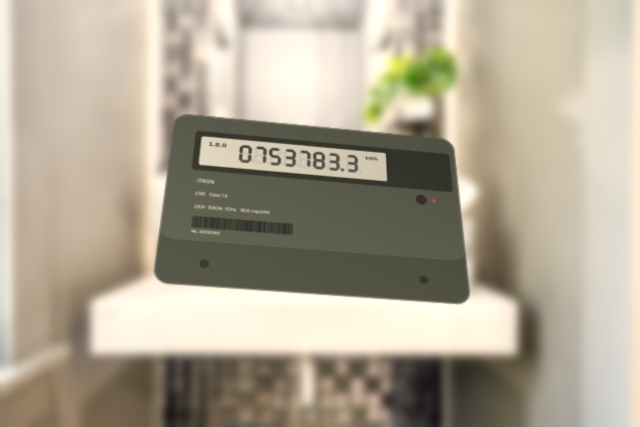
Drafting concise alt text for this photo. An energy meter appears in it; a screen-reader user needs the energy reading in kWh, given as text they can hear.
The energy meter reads 753783.3 kWh
